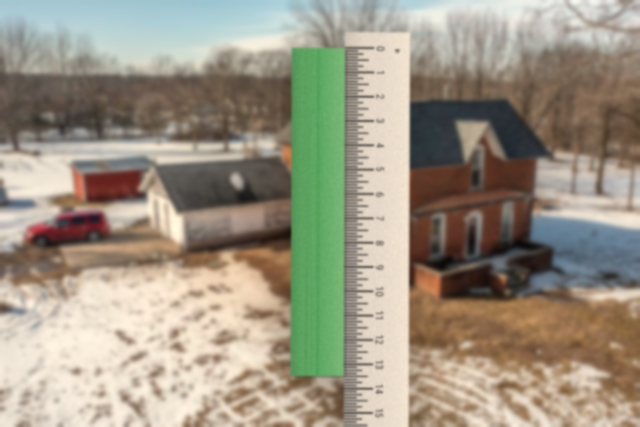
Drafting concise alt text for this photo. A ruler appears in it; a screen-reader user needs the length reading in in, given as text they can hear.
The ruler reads 13.5 in
